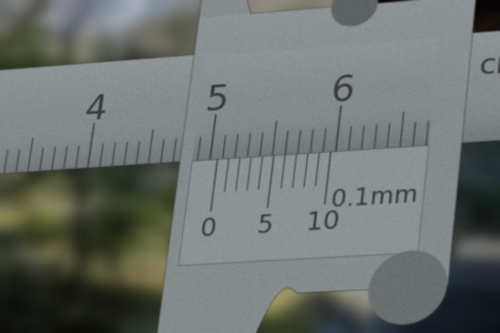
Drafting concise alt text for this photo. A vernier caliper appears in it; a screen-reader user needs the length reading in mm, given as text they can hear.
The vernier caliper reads 50.6 mm
